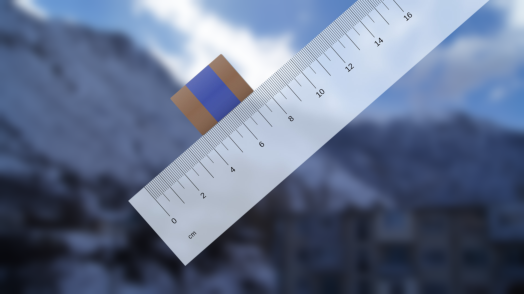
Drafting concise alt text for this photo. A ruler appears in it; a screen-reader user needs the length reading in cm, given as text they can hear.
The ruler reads 3.5 cm
